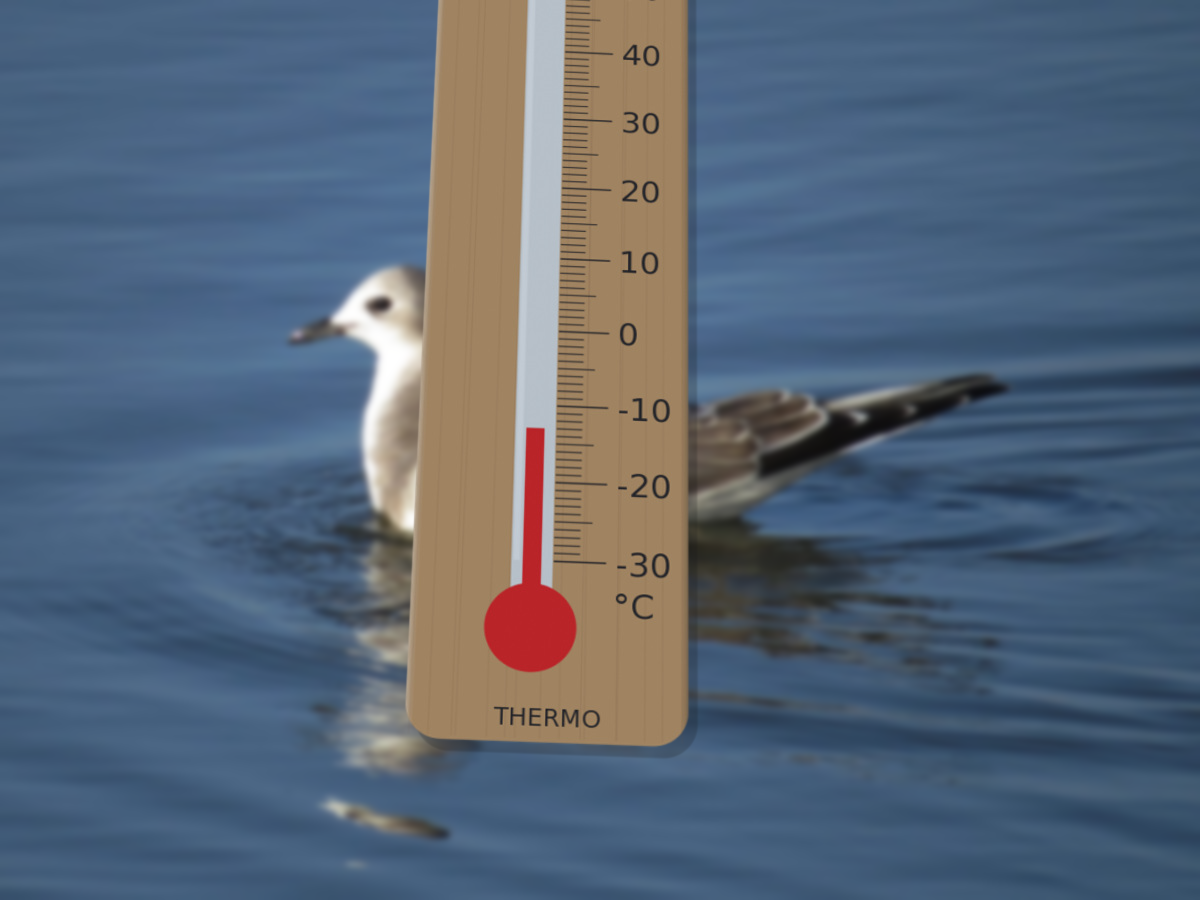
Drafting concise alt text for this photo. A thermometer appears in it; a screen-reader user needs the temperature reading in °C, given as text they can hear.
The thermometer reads -13 °C
